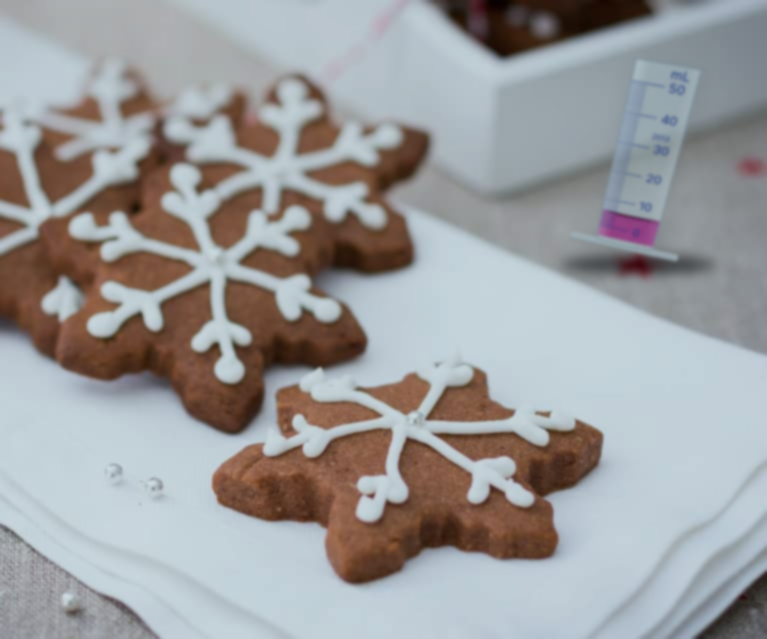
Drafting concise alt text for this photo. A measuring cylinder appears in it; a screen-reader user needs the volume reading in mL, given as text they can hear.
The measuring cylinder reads 5 mL
